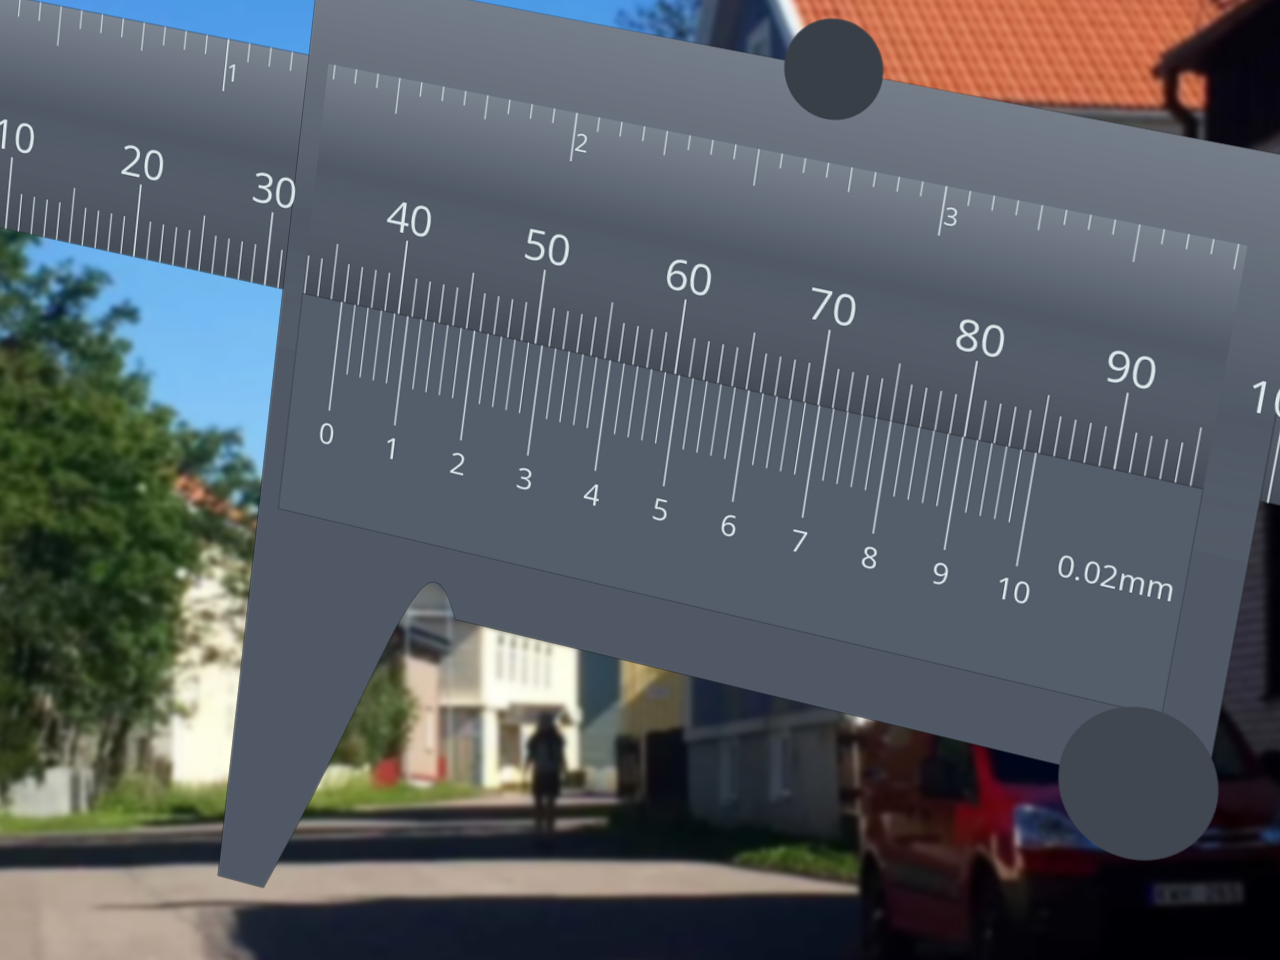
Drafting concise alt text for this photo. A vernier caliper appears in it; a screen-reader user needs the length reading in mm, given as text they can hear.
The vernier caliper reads 35.8 mm
